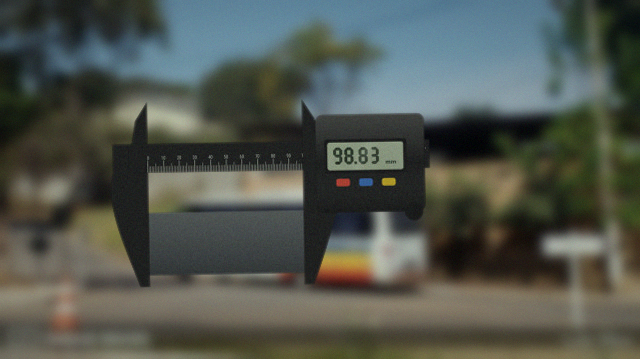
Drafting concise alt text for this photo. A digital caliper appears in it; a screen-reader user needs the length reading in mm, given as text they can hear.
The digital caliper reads 98.83 mm
